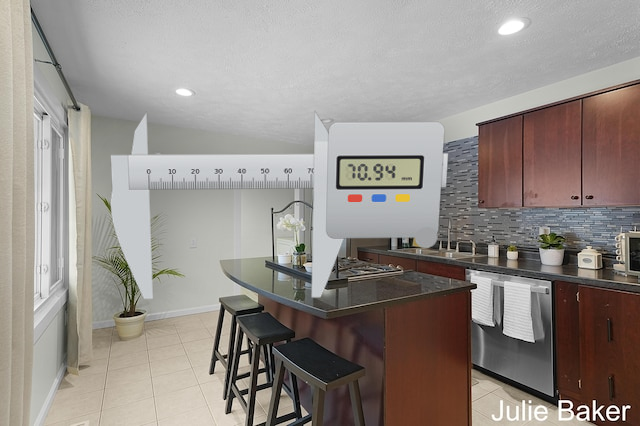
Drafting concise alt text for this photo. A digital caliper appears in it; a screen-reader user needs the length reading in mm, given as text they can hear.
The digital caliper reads 70.94 mm
